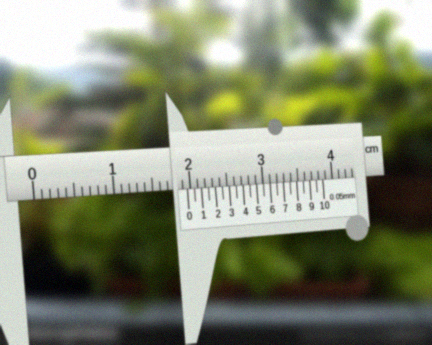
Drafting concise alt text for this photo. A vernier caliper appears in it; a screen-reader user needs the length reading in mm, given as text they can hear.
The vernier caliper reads 19.6 mm
